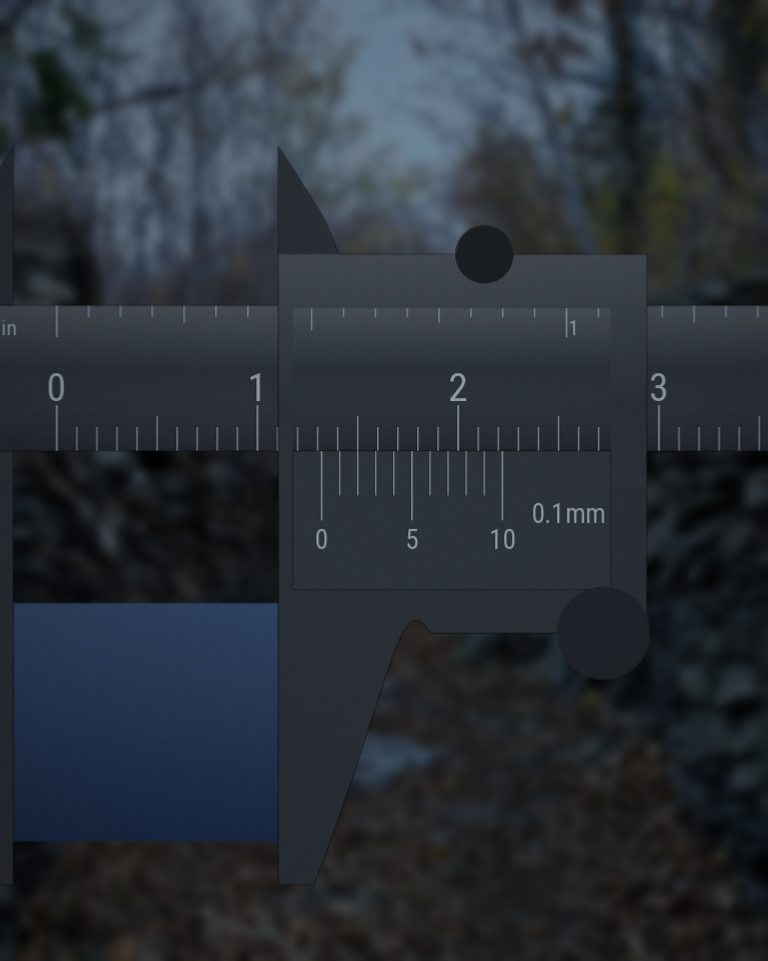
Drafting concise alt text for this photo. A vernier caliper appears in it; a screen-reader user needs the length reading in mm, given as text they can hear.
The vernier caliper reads 13.2 mm
